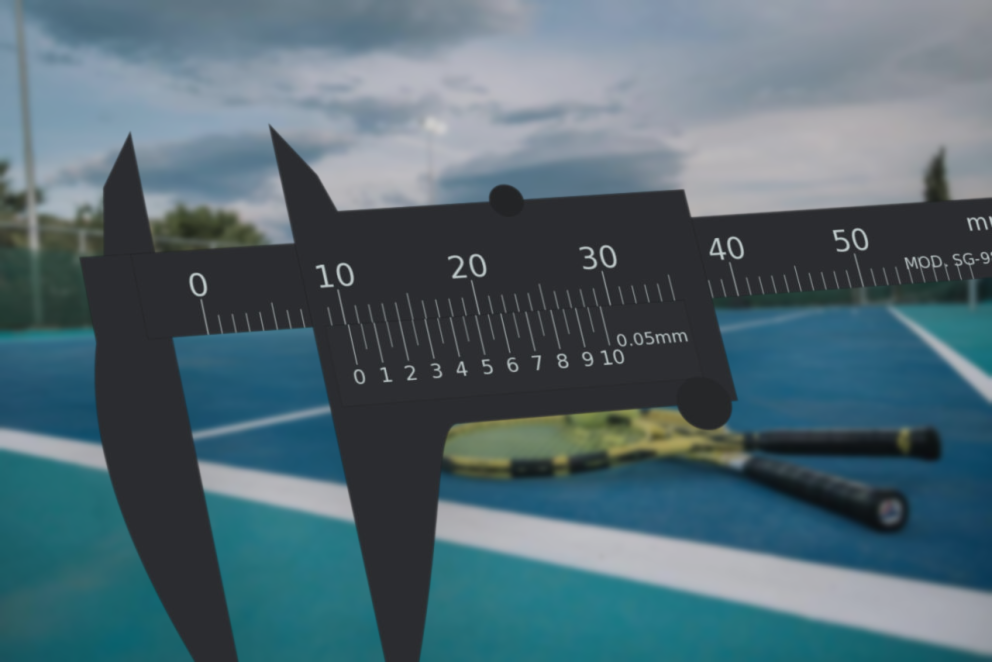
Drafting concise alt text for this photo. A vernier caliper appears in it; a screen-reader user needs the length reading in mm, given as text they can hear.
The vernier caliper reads 10.2 mm
